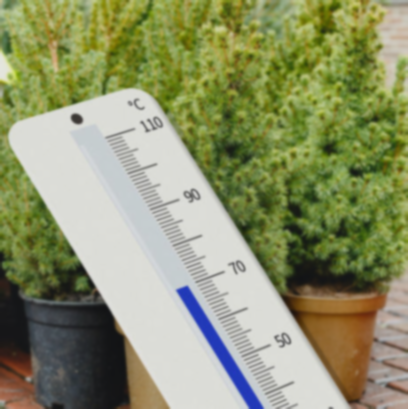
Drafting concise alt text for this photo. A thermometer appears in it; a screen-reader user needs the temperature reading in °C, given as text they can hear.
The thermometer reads 70 °C
